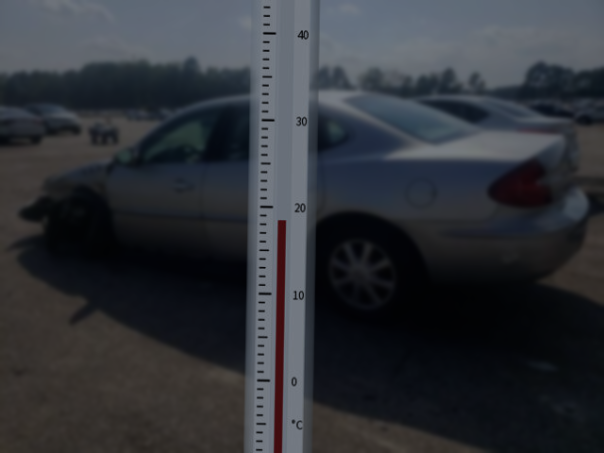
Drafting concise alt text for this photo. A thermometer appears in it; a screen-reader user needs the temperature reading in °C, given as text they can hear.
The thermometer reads 18.5 °C
